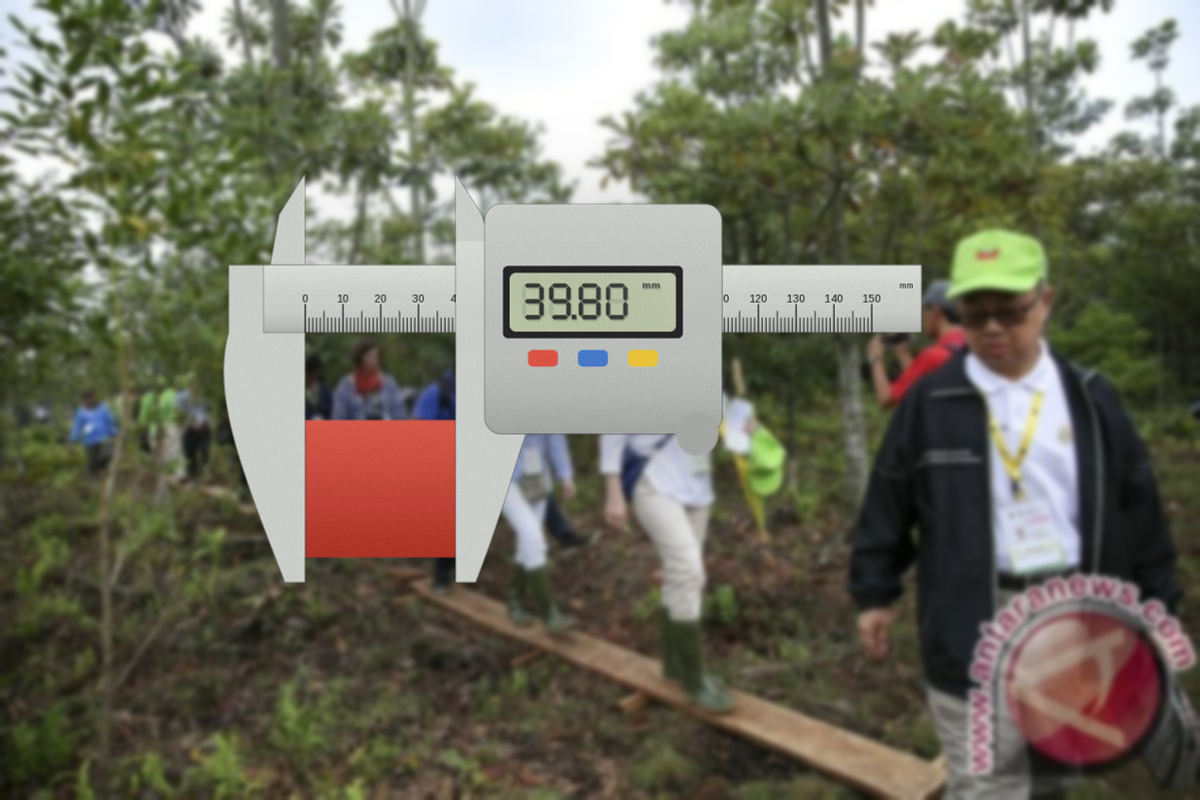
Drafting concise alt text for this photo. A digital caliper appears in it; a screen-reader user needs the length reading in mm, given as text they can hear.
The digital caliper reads 39.80 mm
